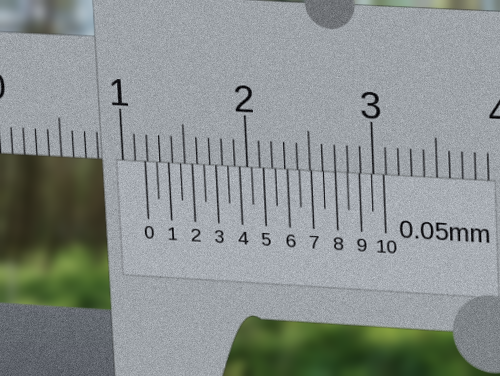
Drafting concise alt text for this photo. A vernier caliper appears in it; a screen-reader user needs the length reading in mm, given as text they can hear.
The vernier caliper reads 11.8 mm
